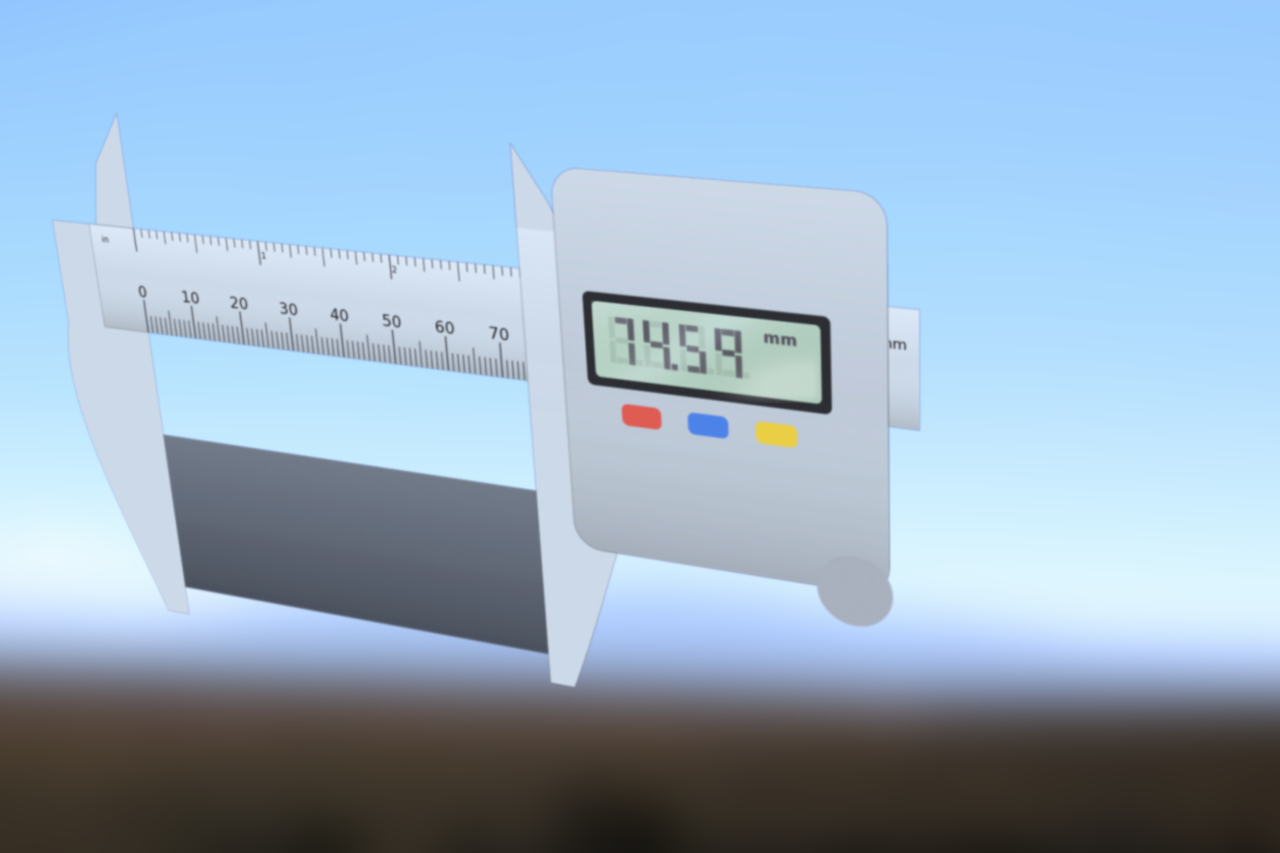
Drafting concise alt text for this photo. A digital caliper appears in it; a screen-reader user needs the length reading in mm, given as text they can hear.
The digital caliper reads 74.59 mm
